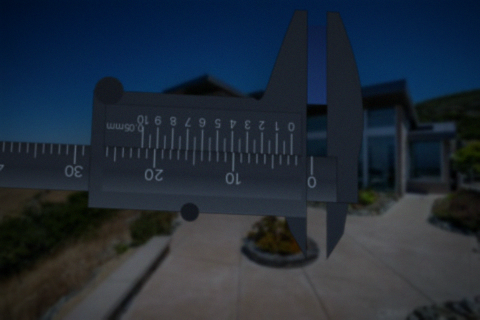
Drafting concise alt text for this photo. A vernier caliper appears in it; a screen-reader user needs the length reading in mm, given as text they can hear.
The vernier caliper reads 2.6 mm
